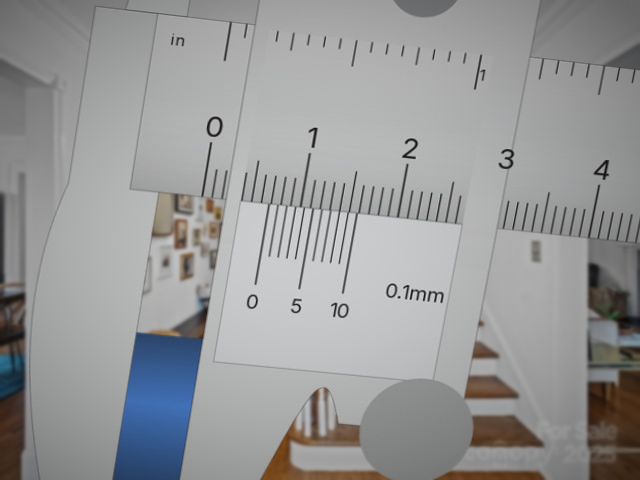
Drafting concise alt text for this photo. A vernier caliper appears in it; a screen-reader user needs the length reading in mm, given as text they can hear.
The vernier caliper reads 6.8 mm
